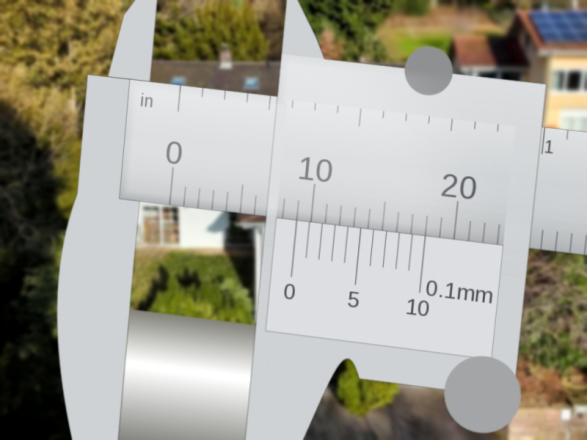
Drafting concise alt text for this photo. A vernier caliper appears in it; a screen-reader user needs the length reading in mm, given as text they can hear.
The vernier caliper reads 9.0 mm
